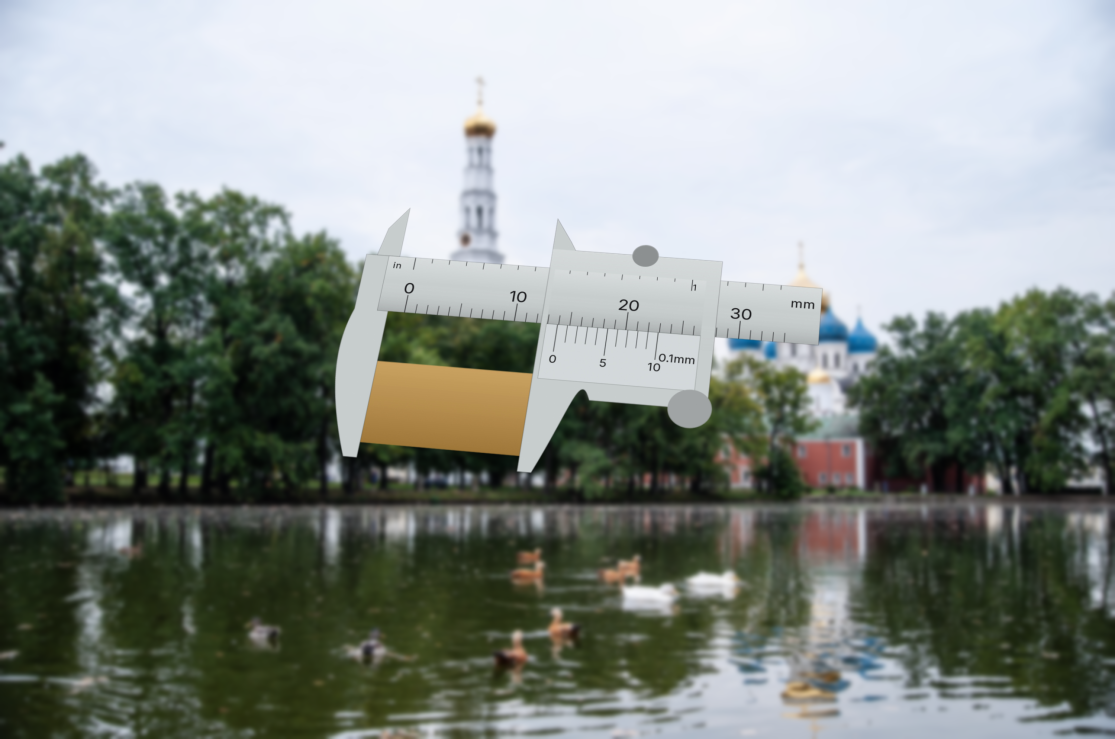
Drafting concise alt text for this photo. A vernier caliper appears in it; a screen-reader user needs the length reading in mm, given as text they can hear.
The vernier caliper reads 13.9 mm
